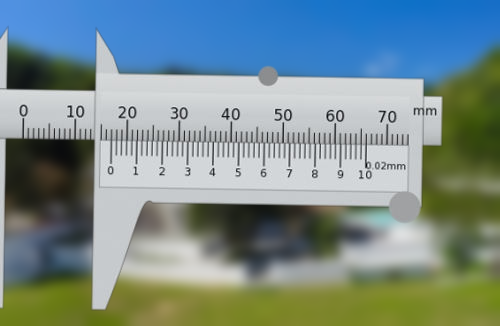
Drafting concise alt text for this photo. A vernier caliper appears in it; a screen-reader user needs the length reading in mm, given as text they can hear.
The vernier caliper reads 17.0 mm
